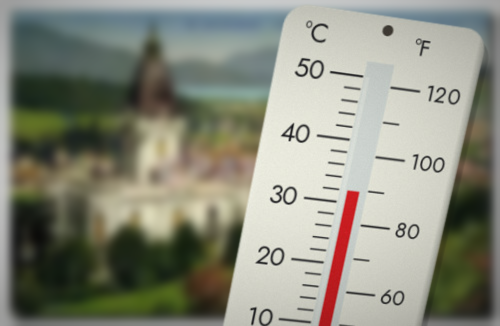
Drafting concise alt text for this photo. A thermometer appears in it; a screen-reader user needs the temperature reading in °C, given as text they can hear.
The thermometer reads 32 °C
